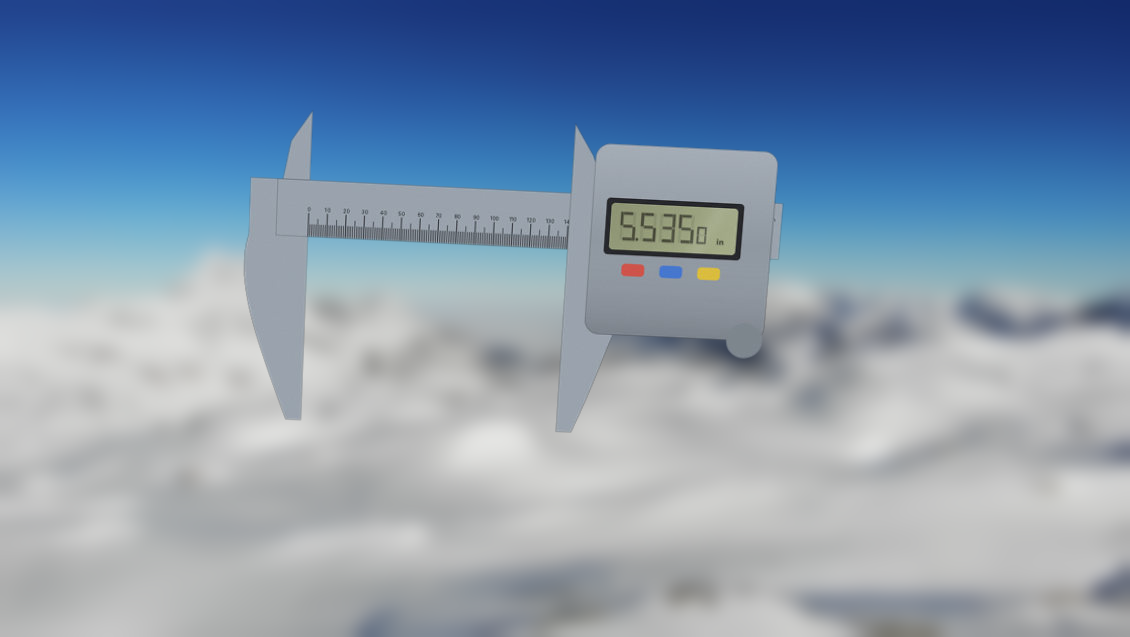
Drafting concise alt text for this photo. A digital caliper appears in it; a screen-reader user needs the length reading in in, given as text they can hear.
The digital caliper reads 5.5350 in
